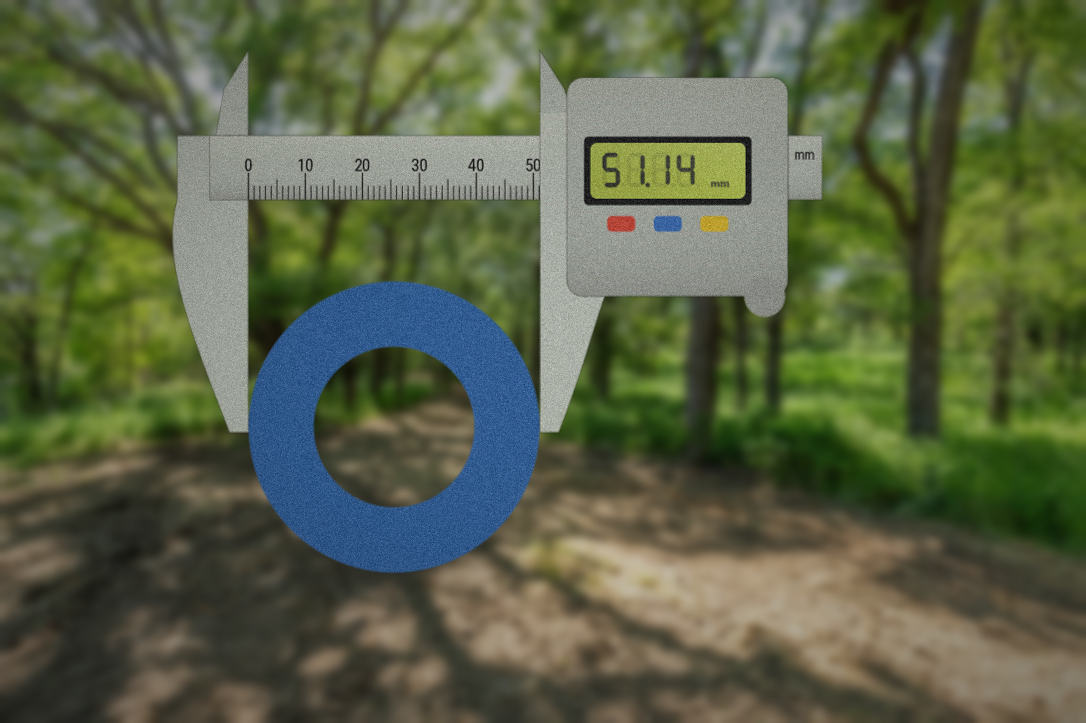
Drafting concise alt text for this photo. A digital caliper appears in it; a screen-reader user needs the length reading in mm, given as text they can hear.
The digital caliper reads 51.14 mm
